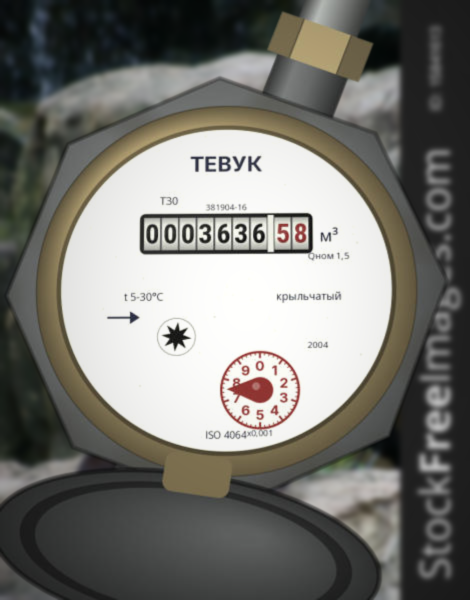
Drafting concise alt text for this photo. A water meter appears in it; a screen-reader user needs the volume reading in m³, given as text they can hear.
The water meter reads 3636.587 m³
